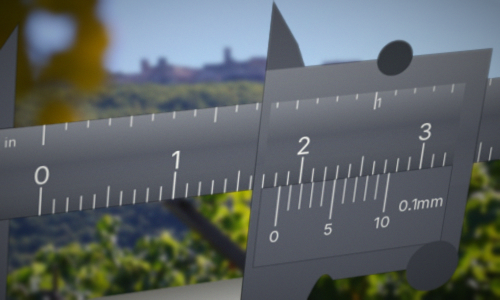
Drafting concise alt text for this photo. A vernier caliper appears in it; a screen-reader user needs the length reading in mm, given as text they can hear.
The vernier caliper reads 18.4 mm
